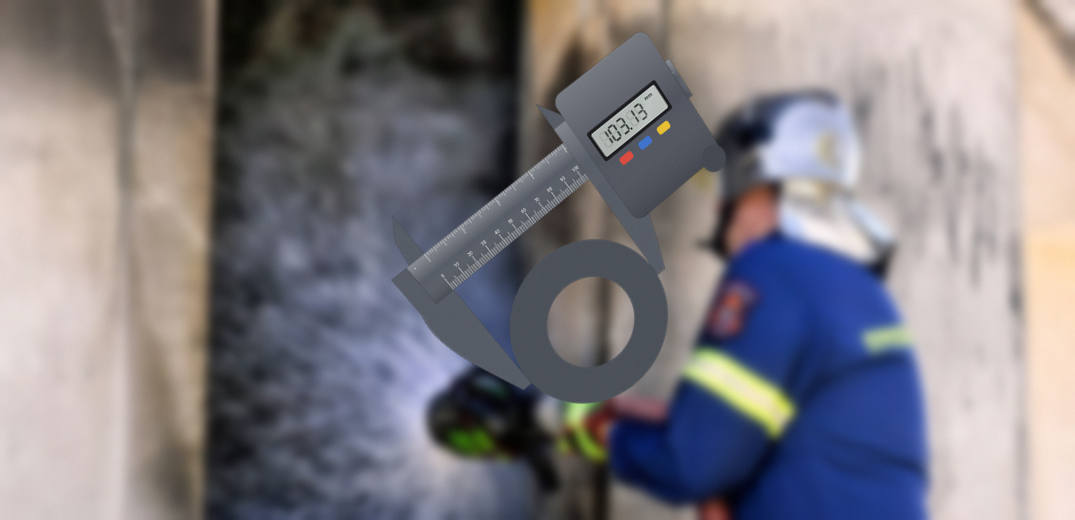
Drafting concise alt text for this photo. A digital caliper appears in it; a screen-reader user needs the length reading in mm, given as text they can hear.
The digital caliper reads 103.13 mm
